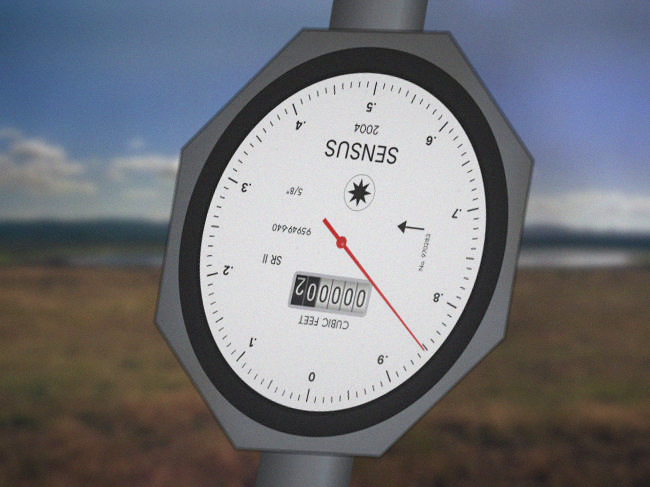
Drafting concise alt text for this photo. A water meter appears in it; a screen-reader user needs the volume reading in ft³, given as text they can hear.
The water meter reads 1.85 ft³
